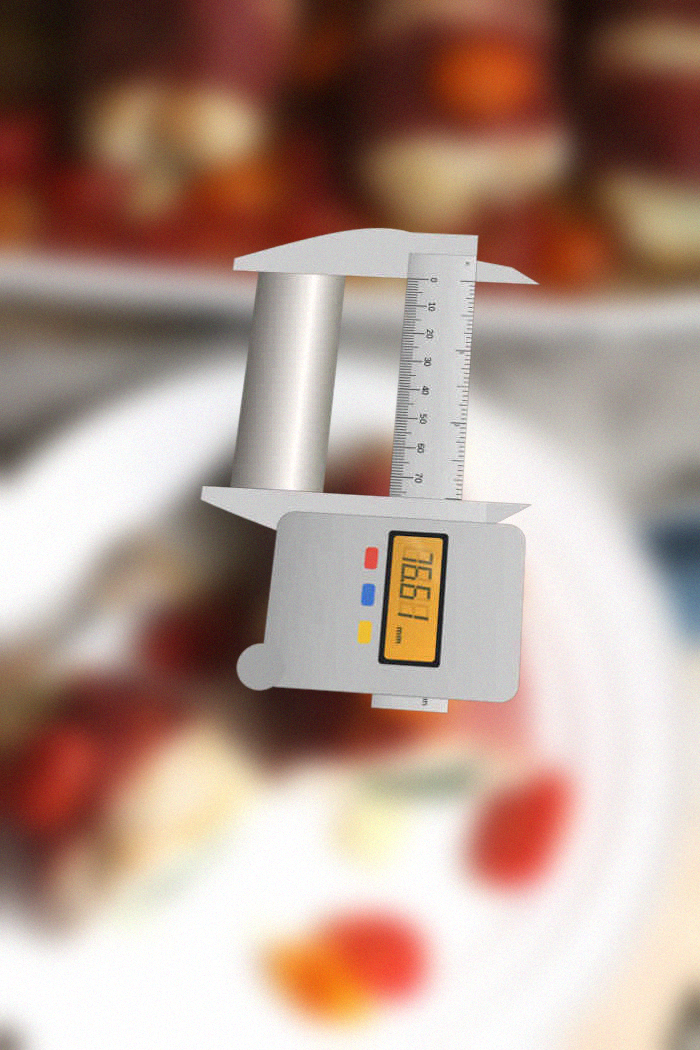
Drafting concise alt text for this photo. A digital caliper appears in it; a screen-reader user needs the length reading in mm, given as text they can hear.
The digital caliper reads 76.61 mm
